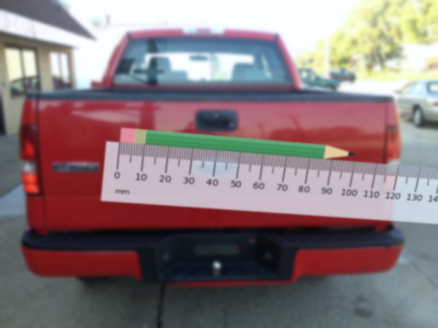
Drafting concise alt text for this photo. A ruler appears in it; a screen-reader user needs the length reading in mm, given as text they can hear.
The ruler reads 100 mm
